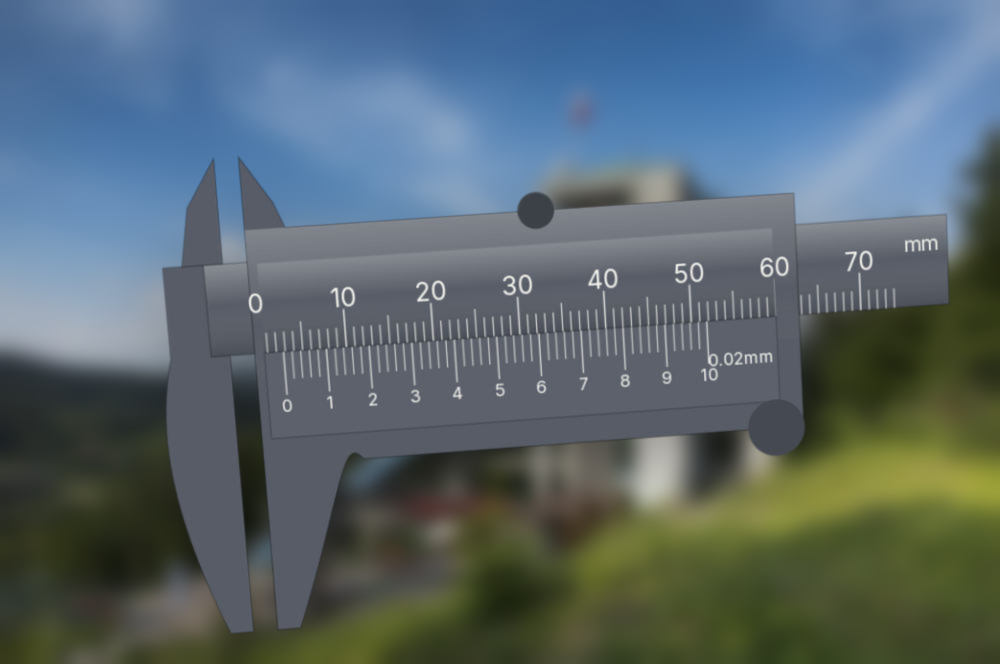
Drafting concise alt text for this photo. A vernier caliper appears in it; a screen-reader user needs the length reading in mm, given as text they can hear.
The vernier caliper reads 2.8 mm
